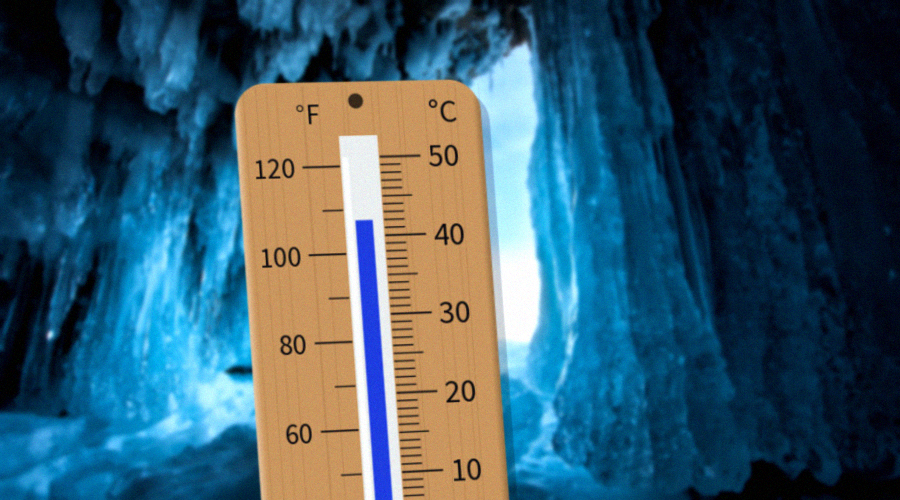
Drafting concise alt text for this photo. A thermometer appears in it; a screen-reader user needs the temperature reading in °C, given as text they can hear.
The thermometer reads 42 °C
